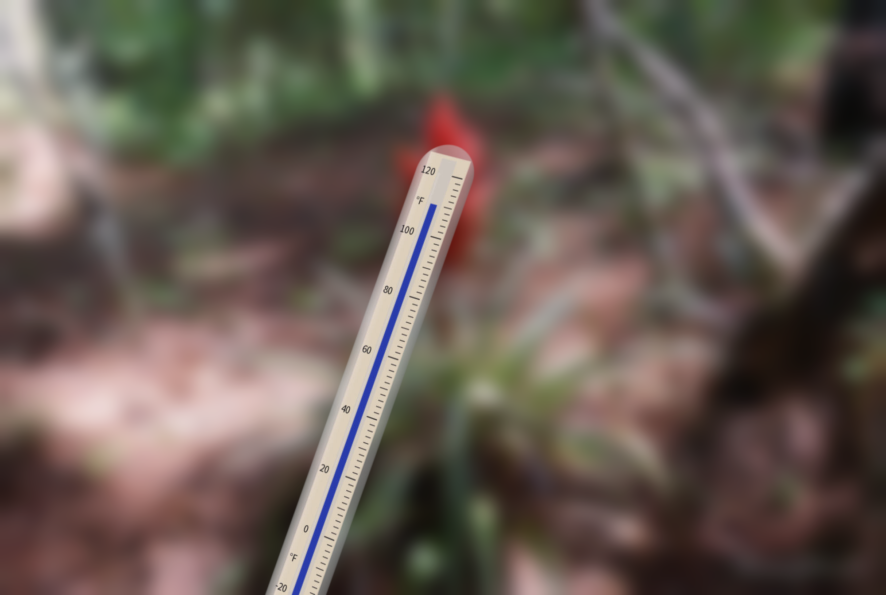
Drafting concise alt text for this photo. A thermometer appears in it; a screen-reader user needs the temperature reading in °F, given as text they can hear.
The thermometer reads 110 °F
